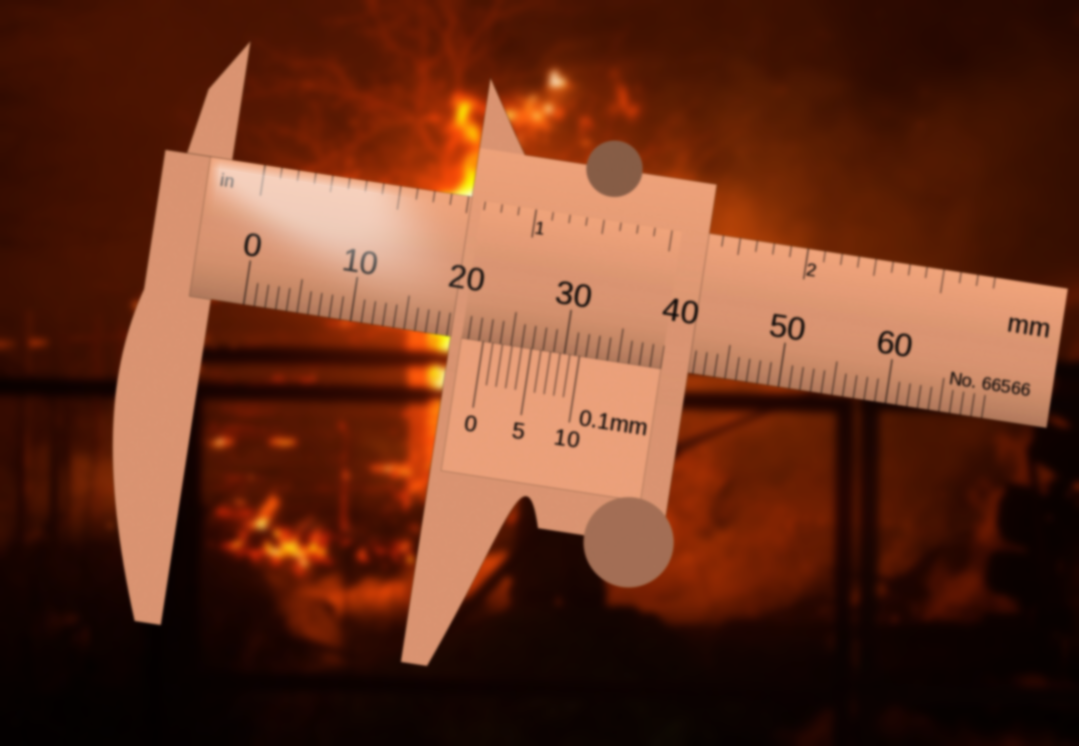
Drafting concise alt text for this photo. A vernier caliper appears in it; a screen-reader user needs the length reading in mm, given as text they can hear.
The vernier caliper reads 22.4 mm
